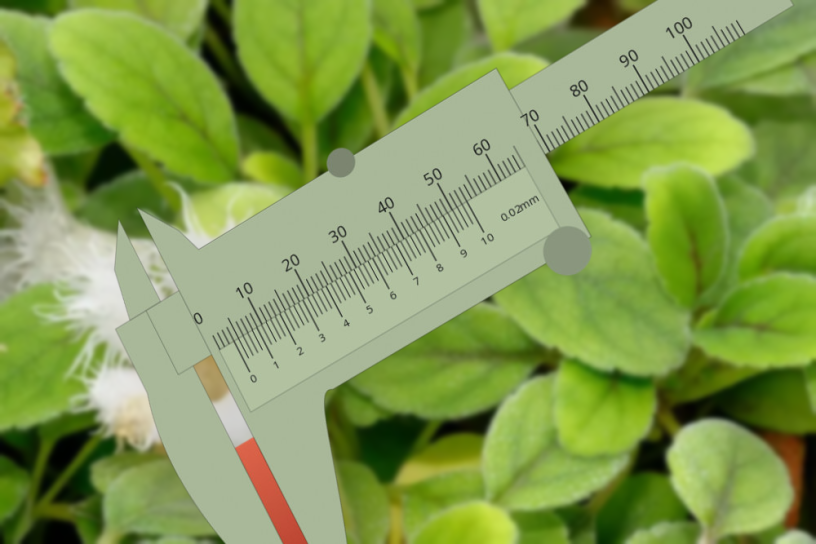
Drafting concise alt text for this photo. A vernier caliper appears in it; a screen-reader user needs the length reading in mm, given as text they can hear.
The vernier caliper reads 4.0 mm
